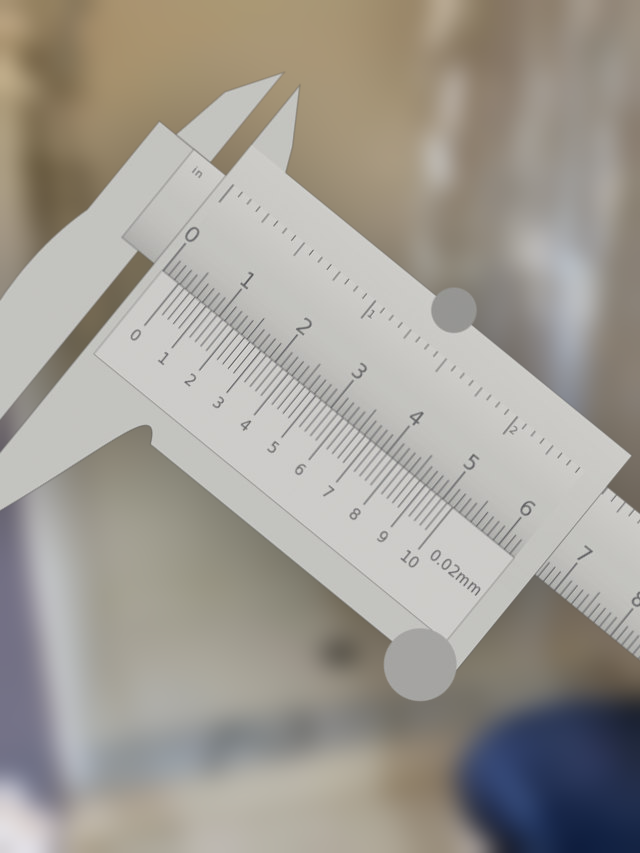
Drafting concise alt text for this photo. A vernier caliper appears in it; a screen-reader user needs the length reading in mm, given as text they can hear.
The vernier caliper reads 2.8 mm
